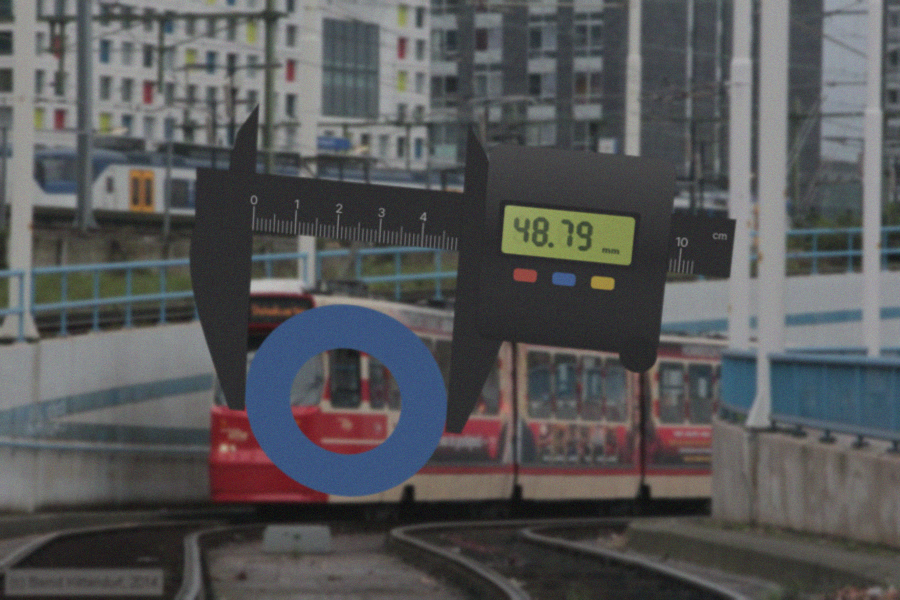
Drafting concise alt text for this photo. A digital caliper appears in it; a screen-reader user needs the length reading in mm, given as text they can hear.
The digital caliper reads 48.79 mm
